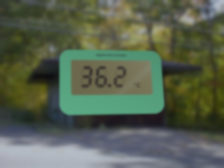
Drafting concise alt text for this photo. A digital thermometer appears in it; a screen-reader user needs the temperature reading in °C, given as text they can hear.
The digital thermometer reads 36.2 °C
